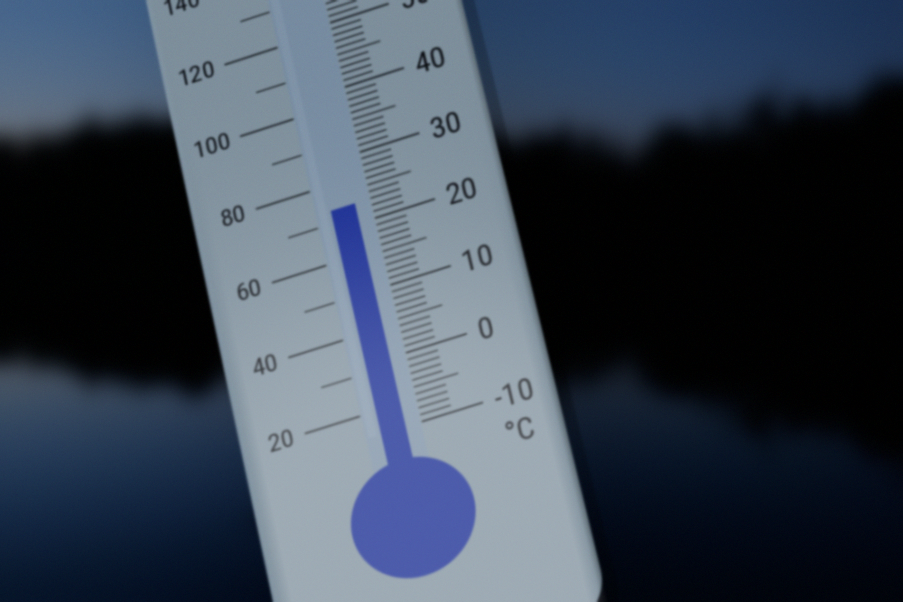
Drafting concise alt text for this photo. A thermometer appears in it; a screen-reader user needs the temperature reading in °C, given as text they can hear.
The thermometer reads 23 °C
